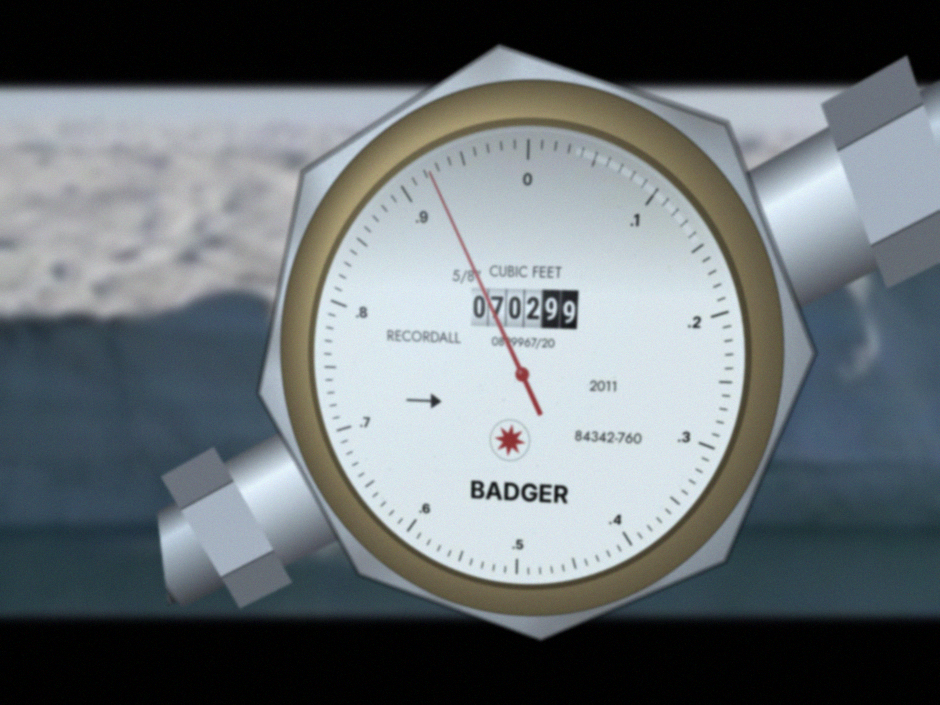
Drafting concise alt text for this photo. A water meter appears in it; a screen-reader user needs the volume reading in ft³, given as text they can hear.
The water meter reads 70298.92 ft³
